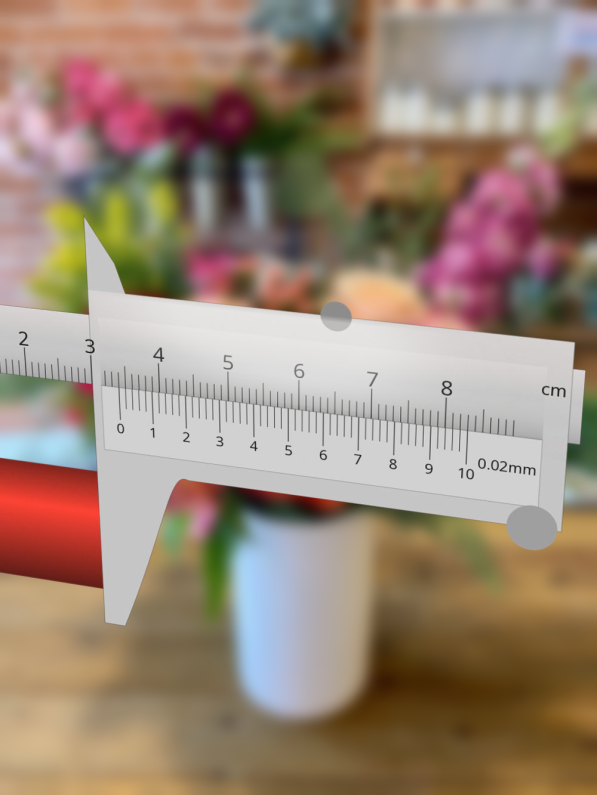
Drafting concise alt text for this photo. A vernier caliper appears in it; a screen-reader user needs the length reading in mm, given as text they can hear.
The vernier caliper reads 34.0 mm
